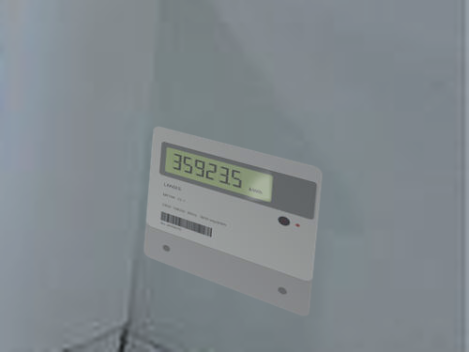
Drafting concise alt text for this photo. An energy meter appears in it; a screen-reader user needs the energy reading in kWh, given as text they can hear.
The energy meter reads 35923.5 kWh
